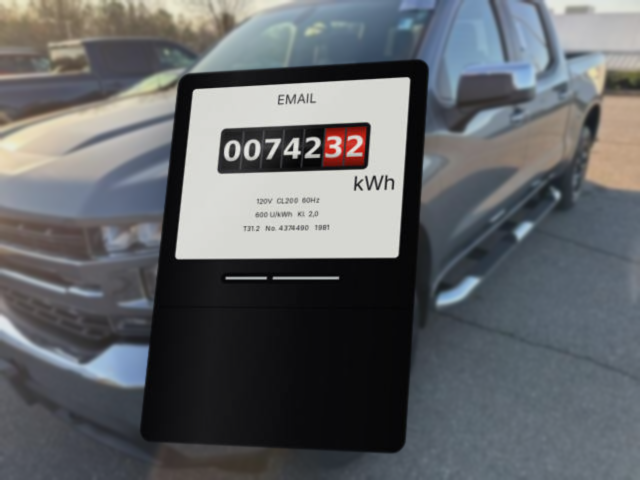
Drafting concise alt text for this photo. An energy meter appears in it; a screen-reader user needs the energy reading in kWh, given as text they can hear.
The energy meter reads 742.32 kWh
